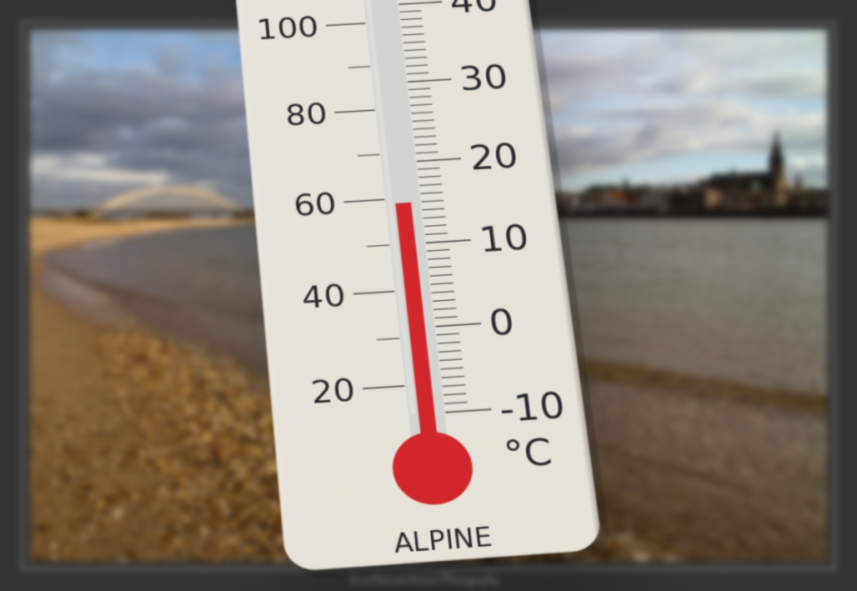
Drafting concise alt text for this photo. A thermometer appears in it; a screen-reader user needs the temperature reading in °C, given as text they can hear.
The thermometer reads 15 °C
